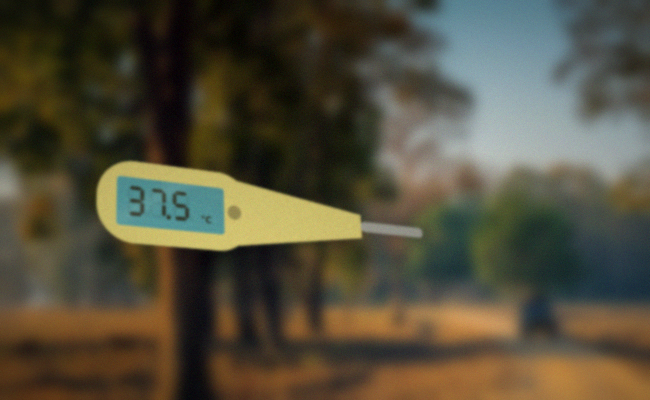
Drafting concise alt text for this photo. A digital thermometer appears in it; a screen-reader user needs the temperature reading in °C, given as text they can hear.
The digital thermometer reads 37.5 °C
